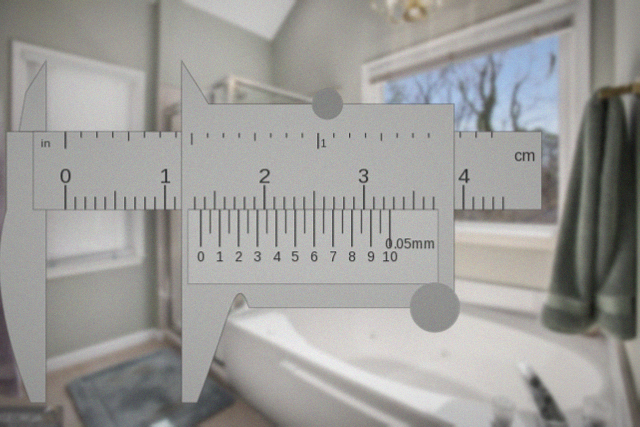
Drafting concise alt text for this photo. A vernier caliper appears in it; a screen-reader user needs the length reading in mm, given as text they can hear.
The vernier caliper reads 13.6 mm
